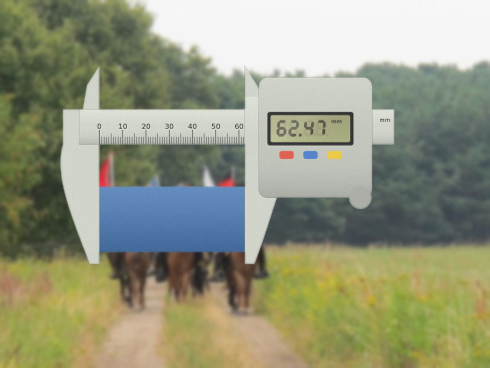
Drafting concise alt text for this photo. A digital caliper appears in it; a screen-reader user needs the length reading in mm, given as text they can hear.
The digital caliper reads 62.47 mm
